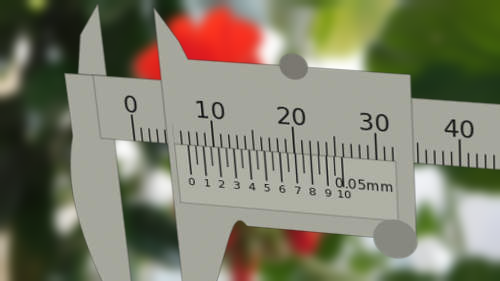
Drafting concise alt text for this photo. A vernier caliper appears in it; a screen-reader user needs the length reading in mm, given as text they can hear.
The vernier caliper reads 6.8 mm
